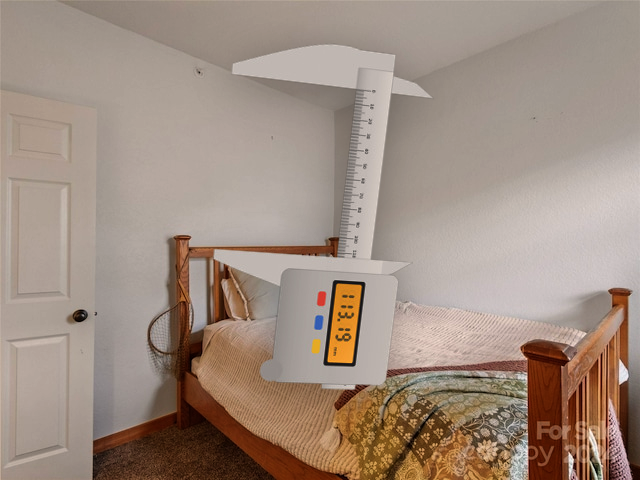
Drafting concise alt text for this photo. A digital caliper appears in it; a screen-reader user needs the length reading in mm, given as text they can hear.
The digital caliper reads 113.19 mm
